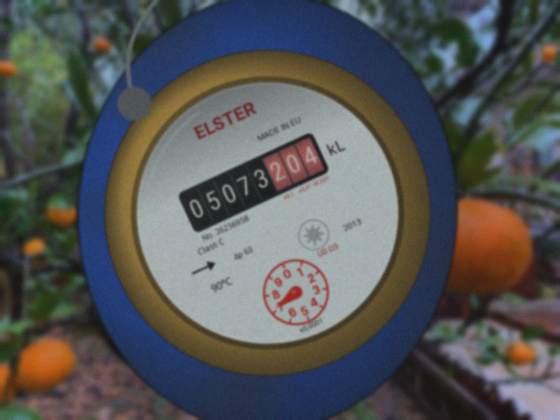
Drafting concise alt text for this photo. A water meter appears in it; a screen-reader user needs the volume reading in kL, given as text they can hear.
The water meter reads 5073.2047 kL
